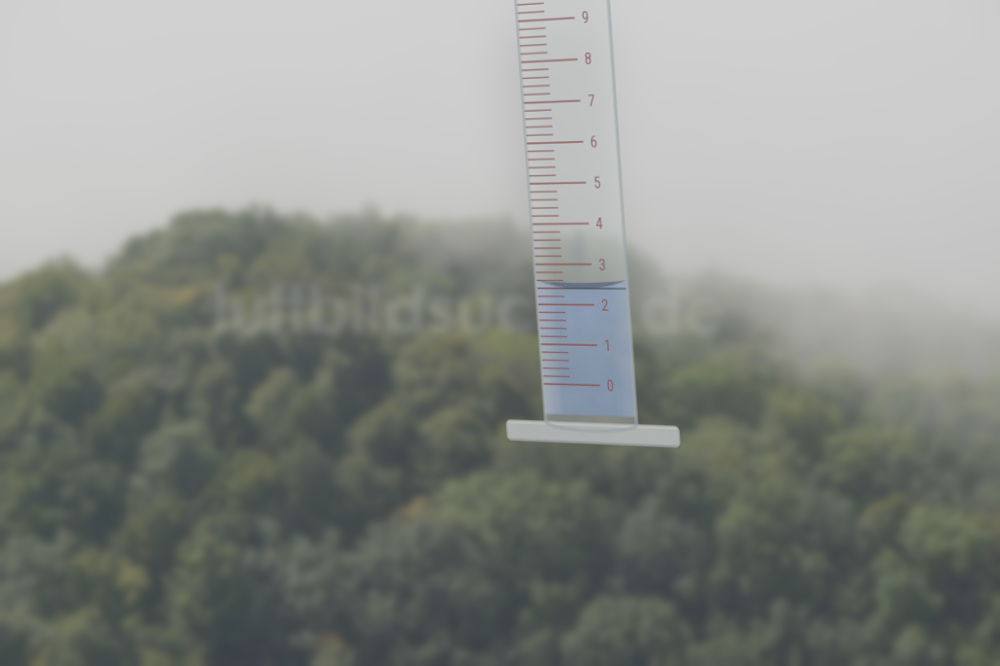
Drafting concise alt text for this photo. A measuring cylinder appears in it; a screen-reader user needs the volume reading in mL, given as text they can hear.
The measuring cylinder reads 2.4 mL
